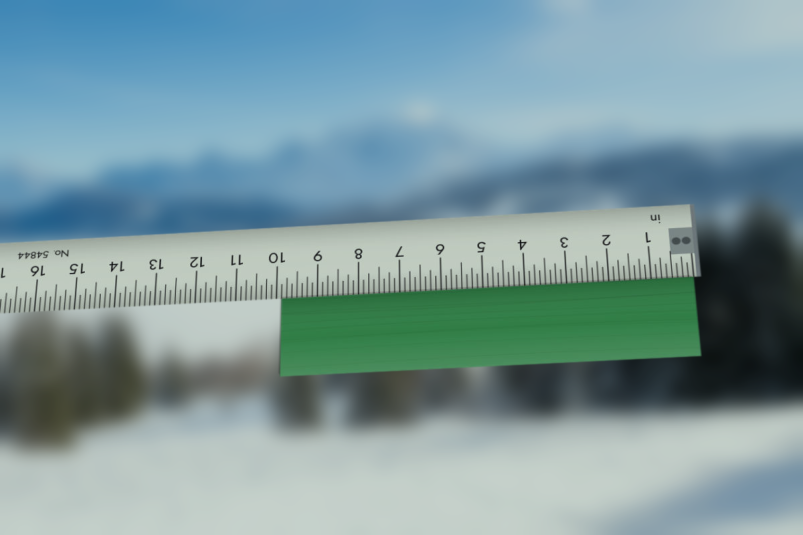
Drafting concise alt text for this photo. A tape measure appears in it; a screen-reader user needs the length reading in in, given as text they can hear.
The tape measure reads 9.875 in
